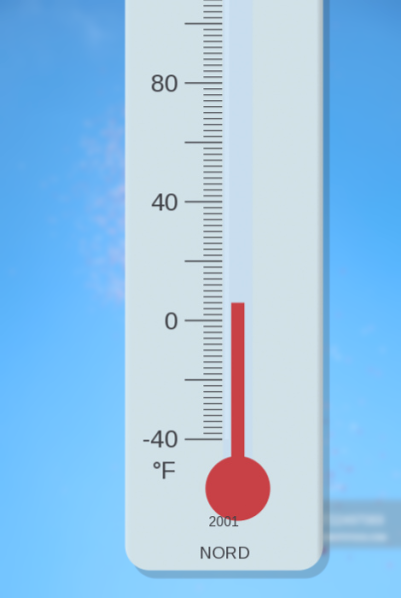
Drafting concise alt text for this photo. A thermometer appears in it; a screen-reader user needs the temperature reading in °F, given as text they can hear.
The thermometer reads 6 °F
